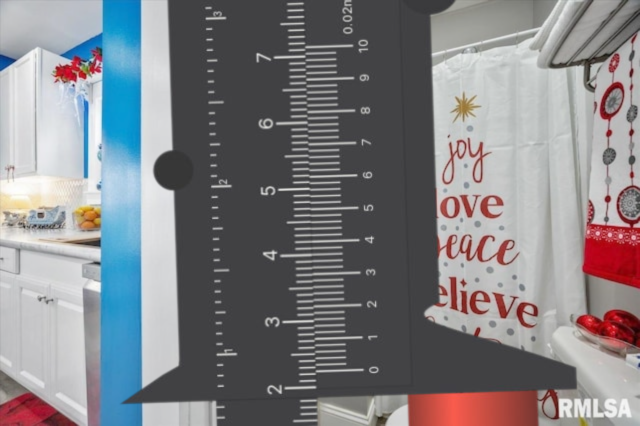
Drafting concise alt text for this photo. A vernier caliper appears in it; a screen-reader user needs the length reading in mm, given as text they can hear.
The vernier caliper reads 22.4 mm
